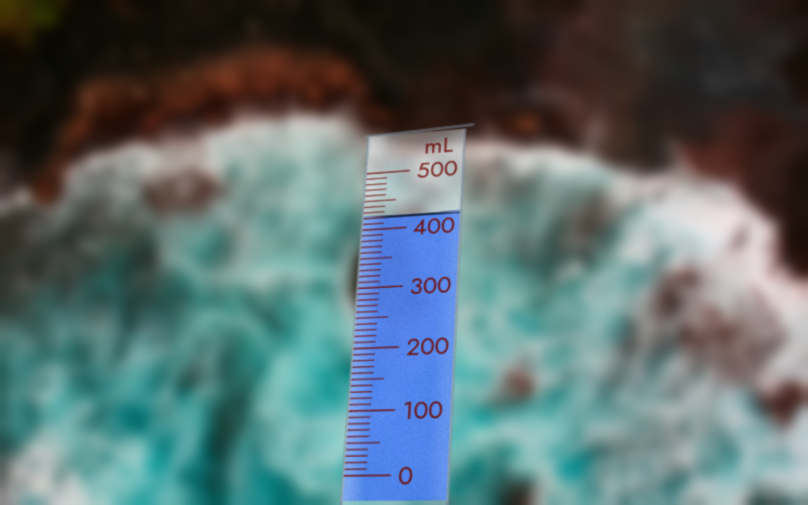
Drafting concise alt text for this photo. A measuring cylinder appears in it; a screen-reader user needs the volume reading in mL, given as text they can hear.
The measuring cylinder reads 420 mL
